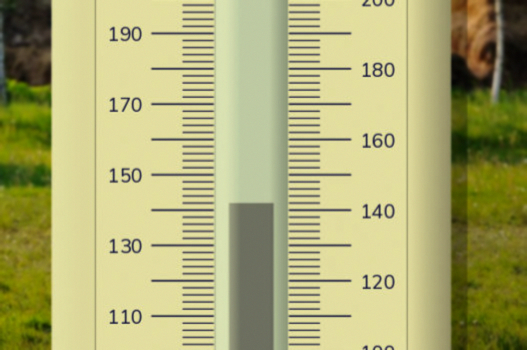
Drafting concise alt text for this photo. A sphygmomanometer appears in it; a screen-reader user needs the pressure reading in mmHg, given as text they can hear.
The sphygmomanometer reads 142 mmHg
